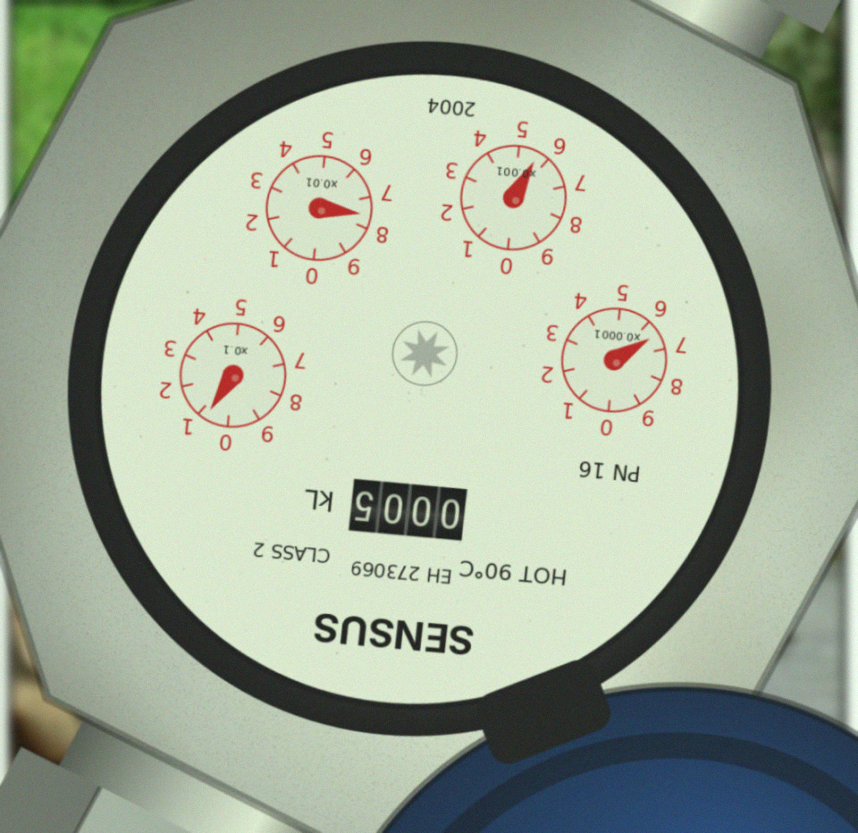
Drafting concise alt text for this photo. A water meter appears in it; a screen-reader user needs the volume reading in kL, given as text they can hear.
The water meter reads 5.0756 kL
